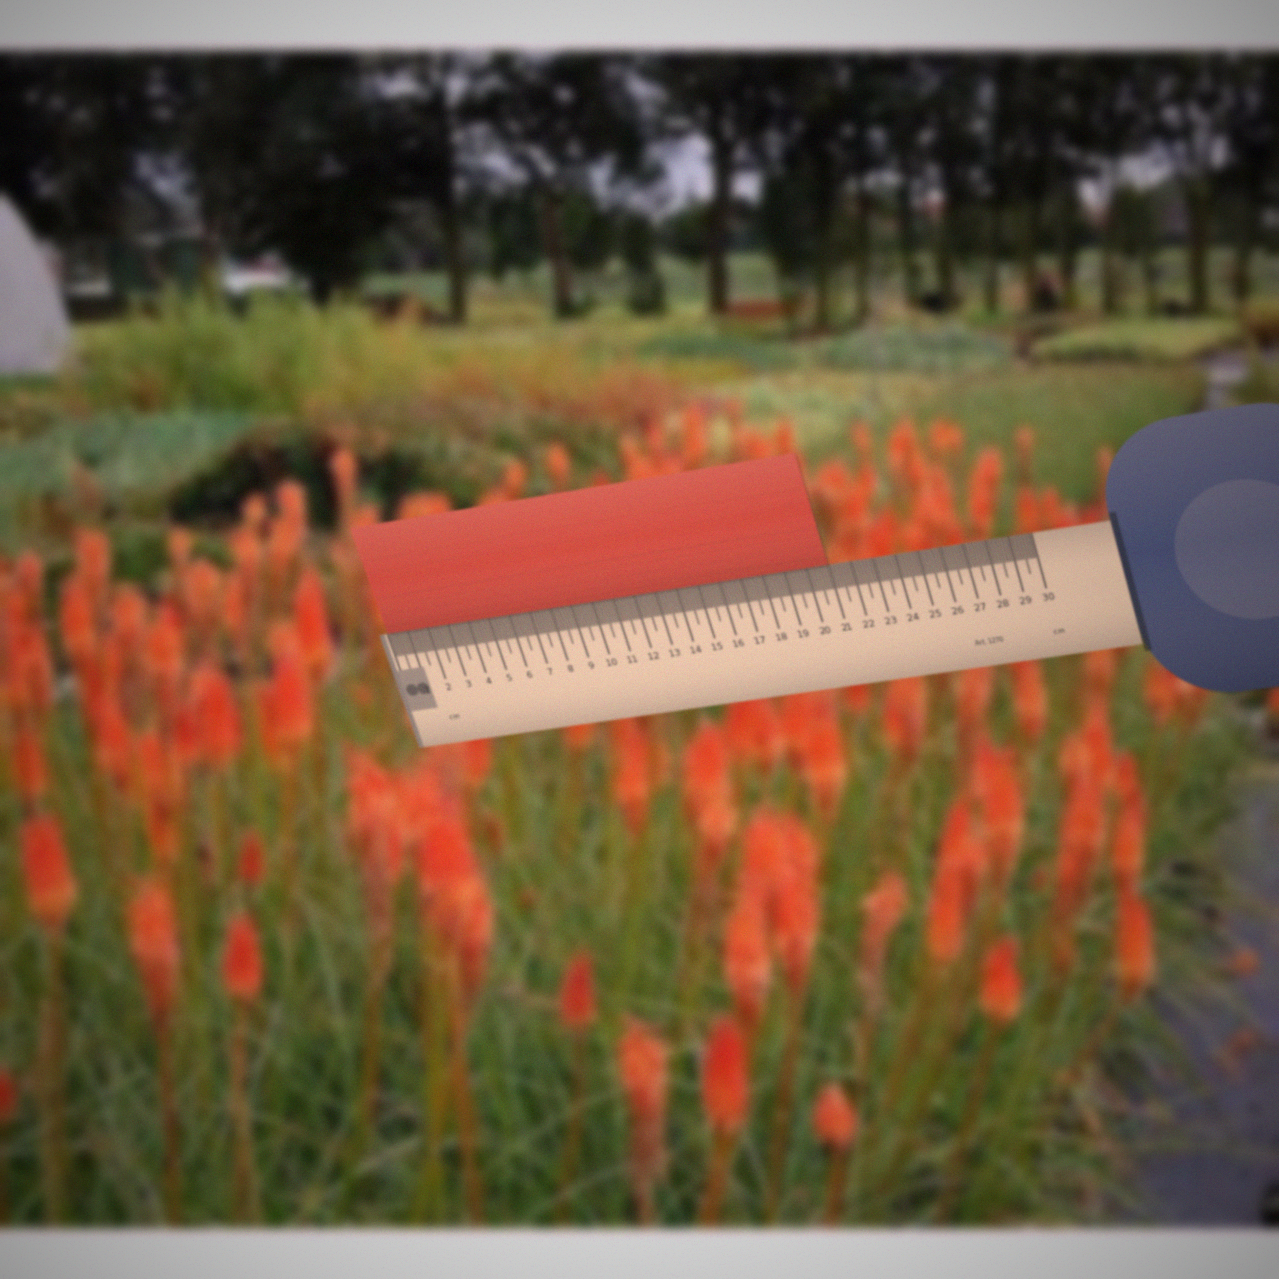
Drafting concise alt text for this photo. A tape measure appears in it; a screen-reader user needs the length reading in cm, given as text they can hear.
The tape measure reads 21 cm
